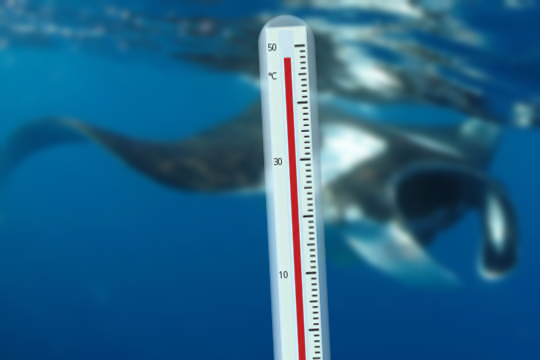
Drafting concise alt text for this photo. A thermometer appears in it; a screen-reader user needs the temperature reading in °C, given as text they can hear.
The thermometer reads 48 °C
